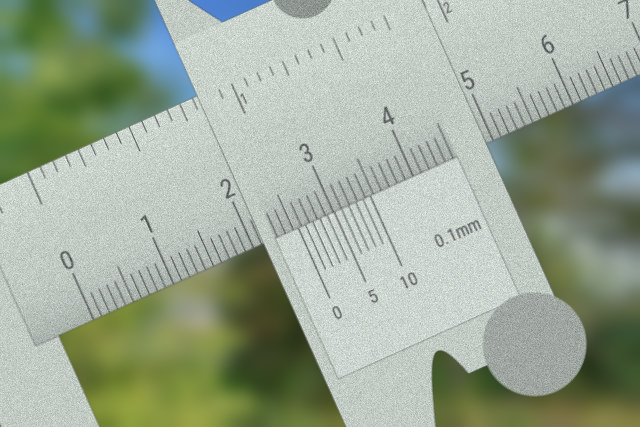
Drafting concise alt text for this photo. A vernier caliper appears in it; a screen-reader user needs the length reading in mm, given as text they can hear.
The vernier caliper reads 25.6 mm
